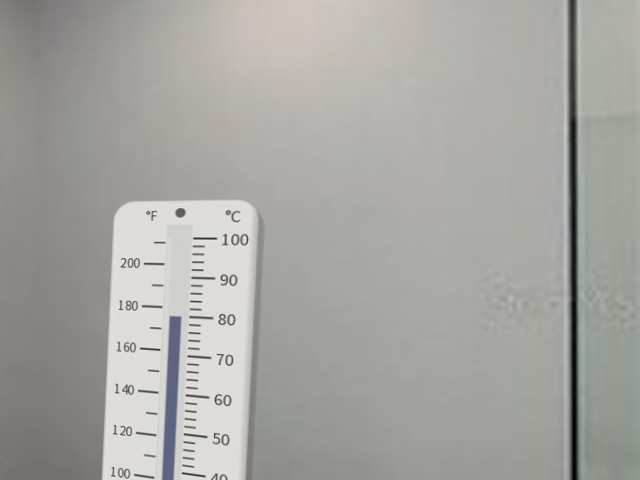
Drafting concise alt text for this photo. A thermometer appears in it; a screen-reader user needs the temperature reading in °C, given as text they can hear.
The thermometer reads 80 °C
